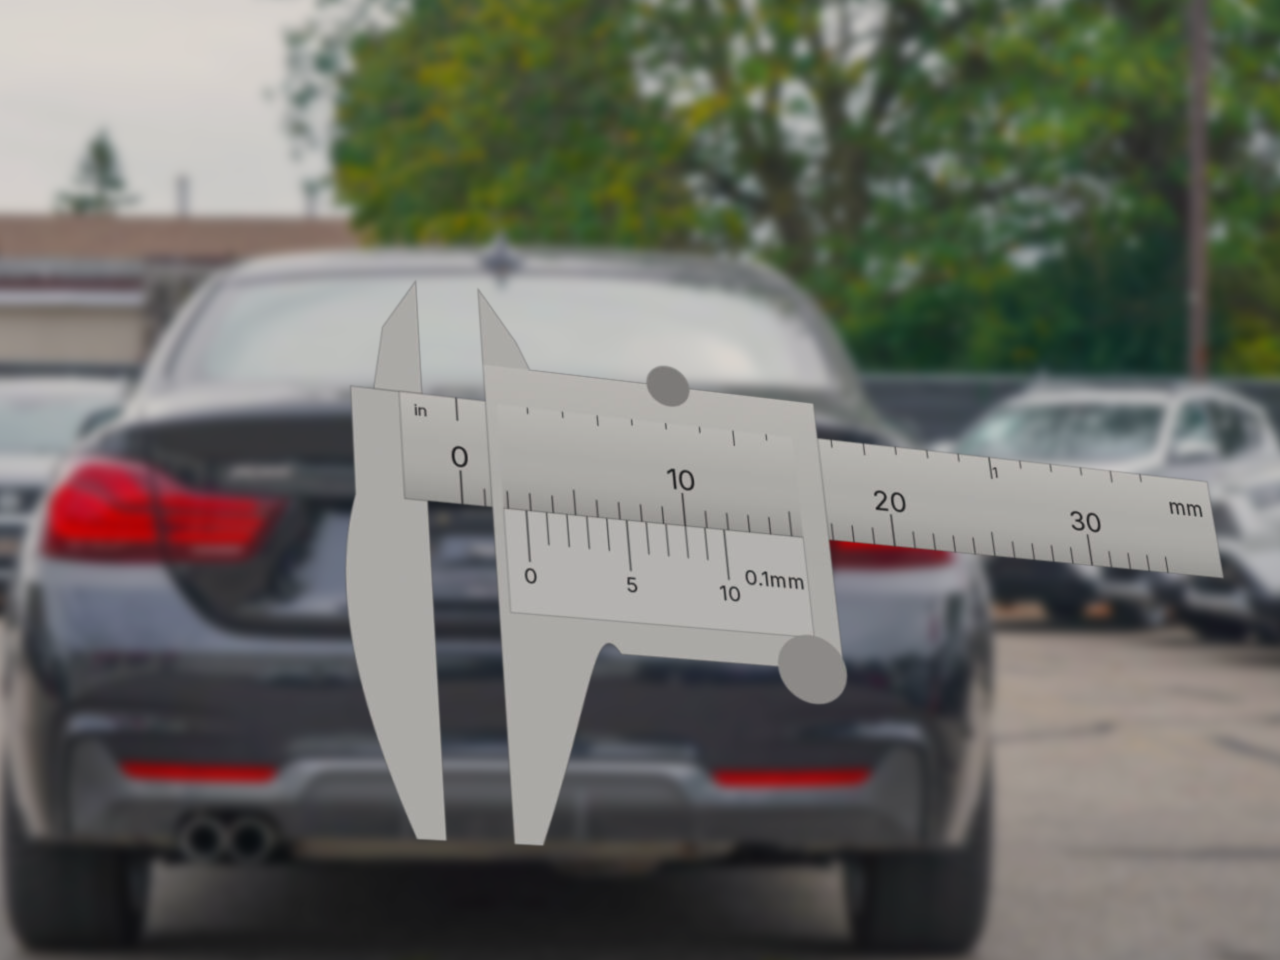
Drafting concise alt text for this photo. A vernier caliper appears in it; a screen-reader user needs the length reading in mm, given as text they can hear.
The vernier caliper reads 2.8 mm
